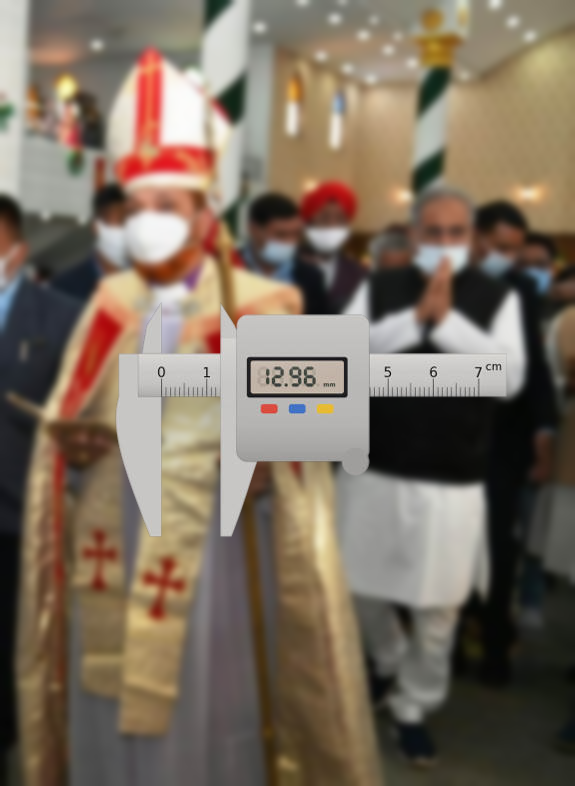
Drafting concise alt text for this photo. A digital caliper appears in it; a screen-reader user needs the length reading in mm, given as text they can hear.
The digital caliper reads 12.96 mm
